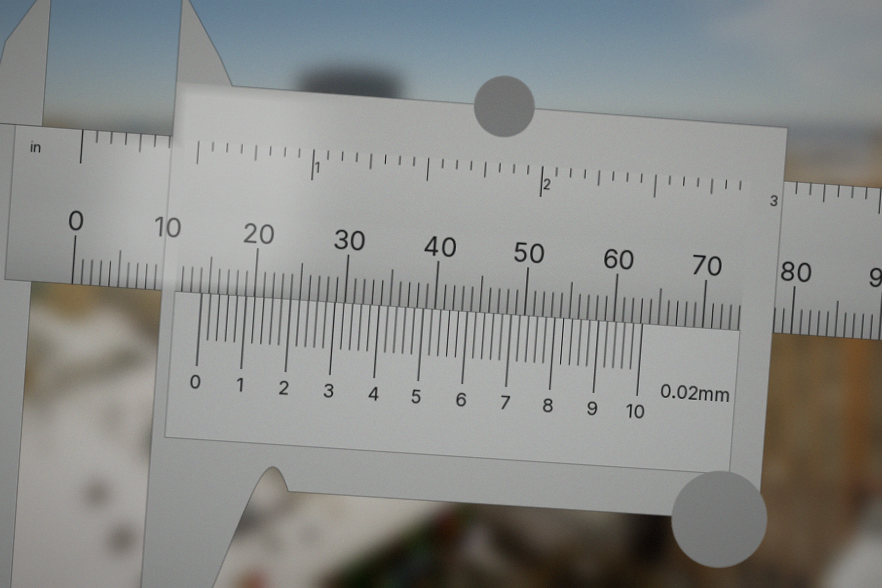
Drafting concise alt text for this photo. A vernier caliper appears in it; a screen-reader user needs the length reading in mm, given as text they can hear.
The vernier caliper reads 14.2 mm
